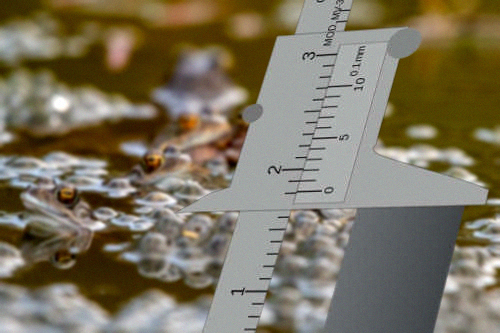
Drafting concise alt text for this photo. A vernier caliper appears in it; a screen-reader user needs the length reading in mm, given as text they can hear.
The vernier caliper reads 18.1 mm
